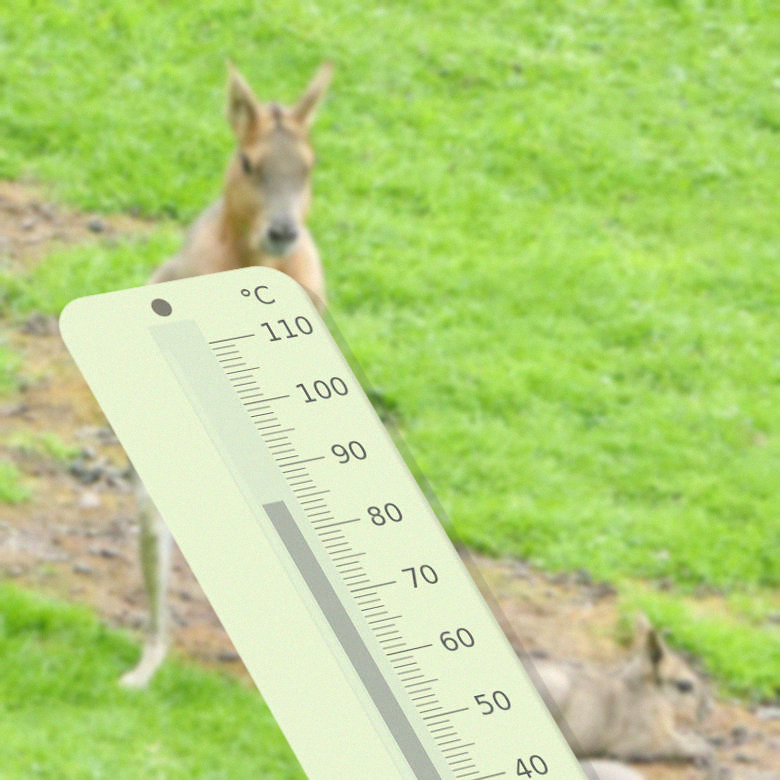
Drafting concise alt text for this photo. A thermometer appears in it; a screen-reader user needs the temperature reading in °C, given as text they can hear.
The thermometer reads 85 °C
